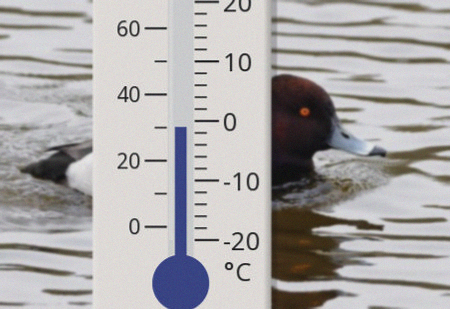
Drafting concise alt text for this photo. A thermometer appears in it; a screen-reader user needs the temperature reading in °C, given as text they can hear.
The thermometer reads -1 °C
